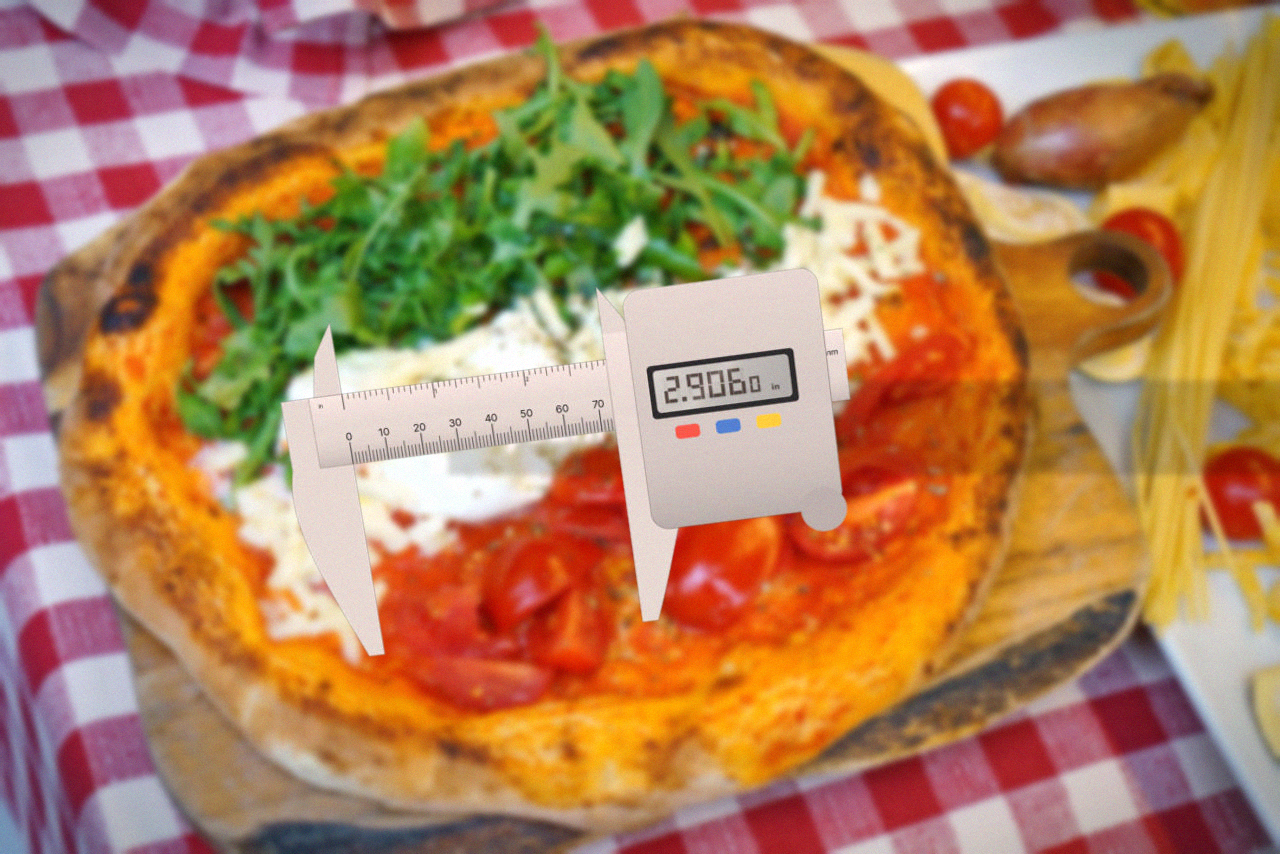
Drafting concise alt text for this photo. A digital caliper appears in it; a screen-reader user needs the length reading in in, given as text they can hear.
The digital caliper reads 2.9060 in
